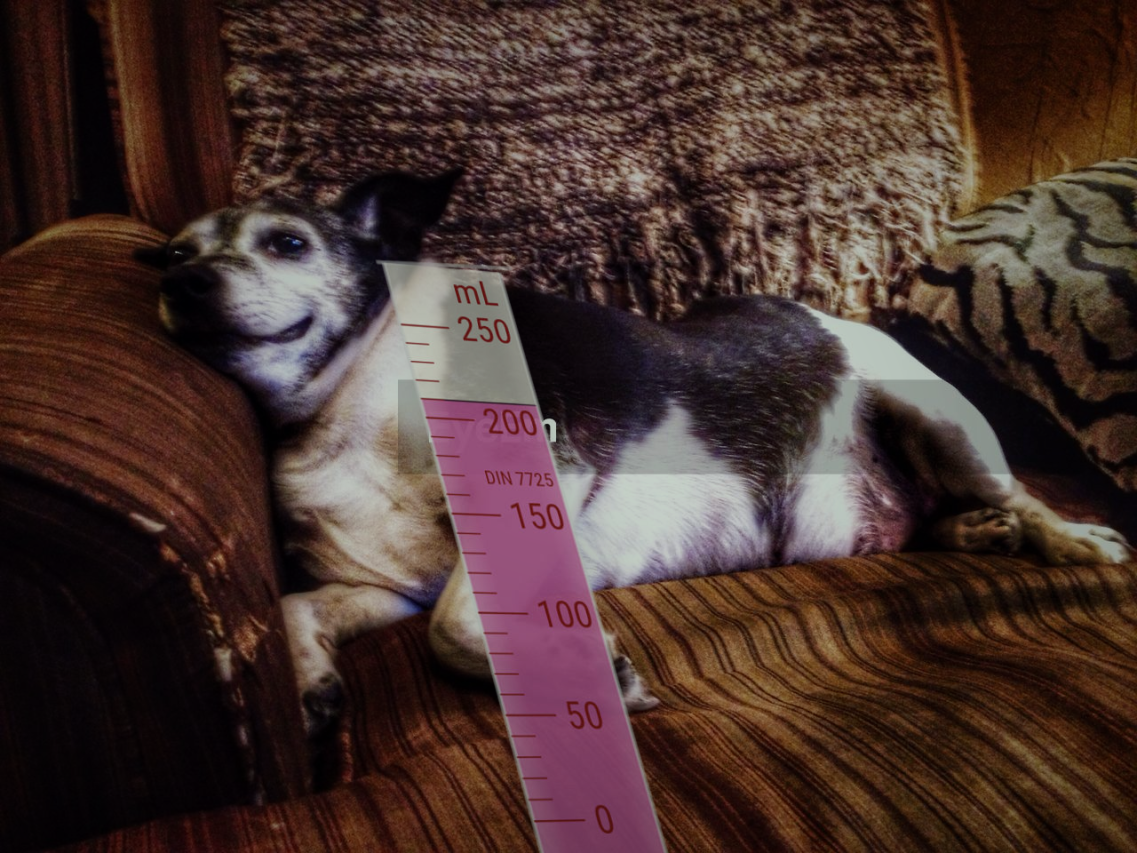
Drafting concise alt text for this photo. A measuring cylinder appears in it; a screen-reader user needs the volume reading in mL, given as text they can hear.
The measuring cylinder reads 210 mL
